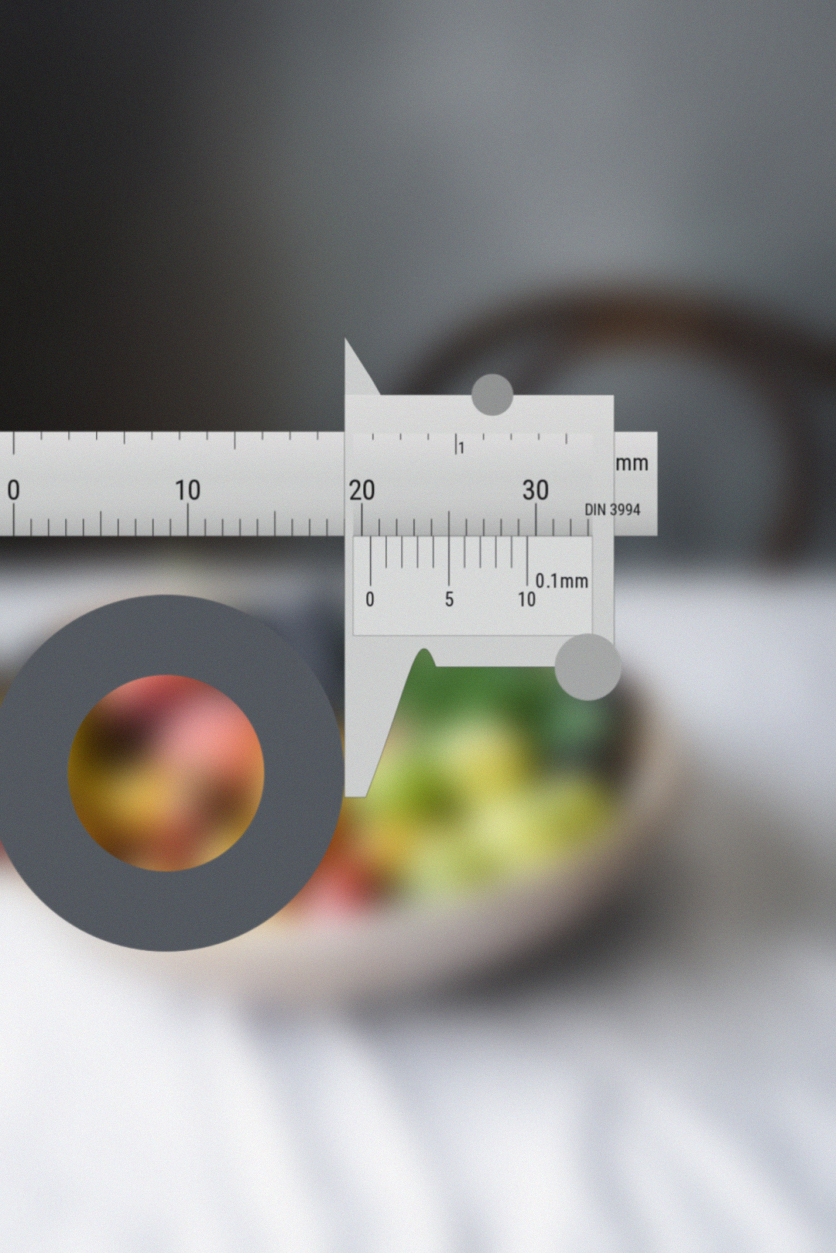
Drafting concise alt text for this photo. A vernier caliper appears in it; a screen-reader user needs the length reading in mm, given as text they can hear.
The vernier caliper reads 20.5 mm
